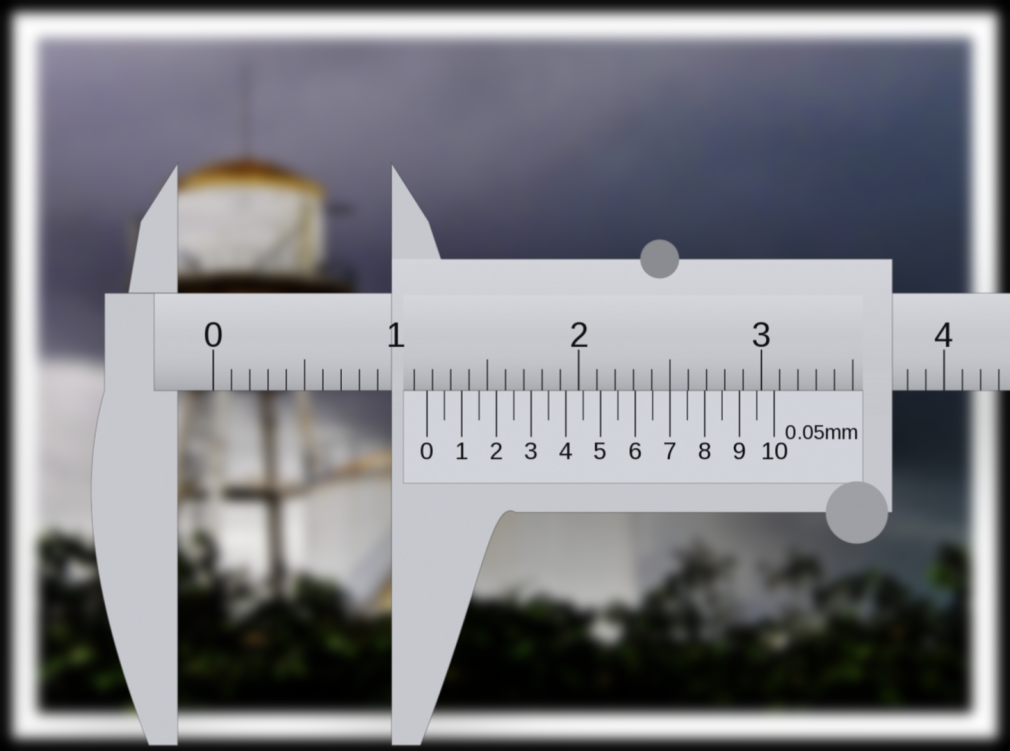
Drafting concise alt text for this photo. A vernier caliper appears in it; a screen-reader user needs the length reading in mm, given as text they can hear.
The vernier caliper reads 11.7 mm
